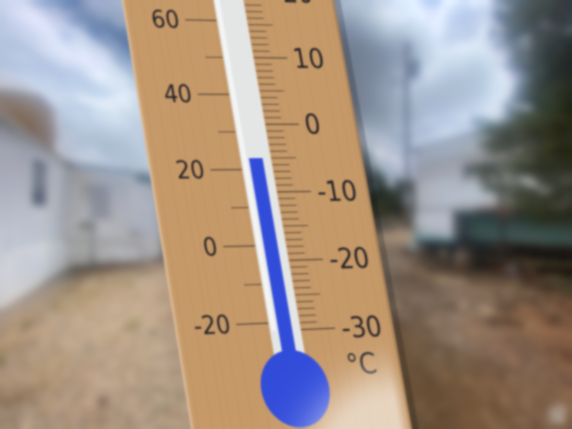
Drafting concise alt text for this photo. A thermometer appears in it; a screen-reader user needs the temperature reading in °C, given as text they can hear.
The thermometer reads -5 °C
